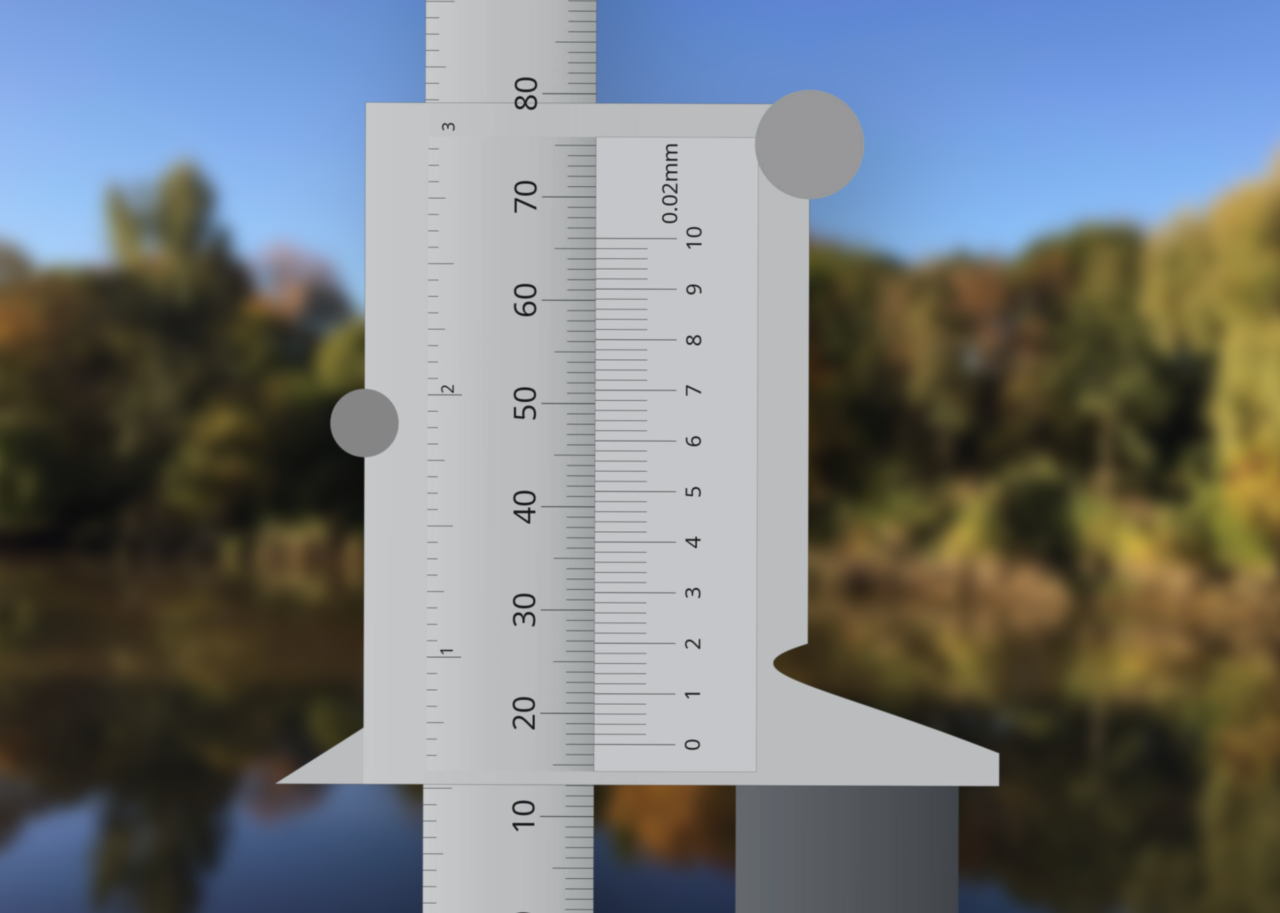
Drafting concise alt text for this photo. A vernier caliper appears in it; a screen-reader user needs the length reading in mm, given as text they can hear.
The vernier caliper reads 17.0 mm
